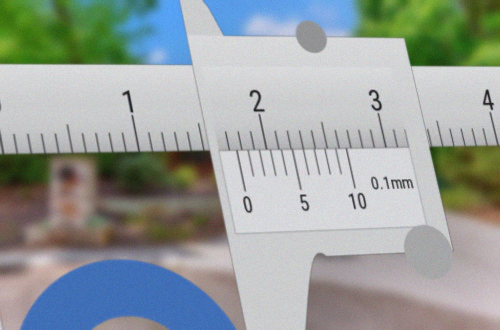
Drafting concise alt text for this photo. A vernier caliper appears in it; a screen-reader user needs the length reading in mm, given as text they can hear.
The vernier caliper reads 17.6 mm
